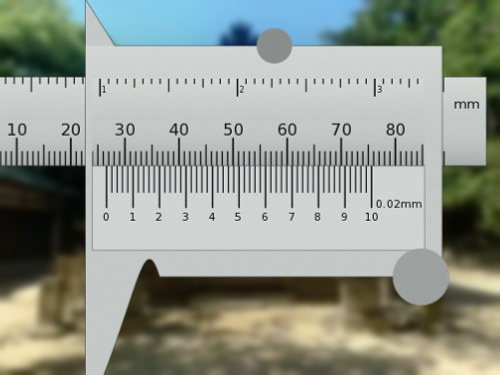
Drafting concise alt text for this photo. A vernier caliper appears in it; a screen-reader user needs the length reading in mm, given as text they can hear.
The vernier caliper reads 26.6 mm
